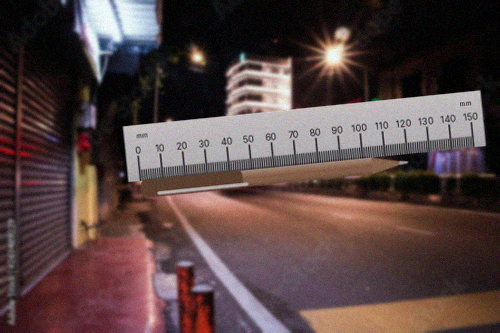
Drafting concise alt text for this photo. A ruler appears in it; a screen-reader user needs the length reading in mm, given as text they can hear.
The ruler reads 120 mm
